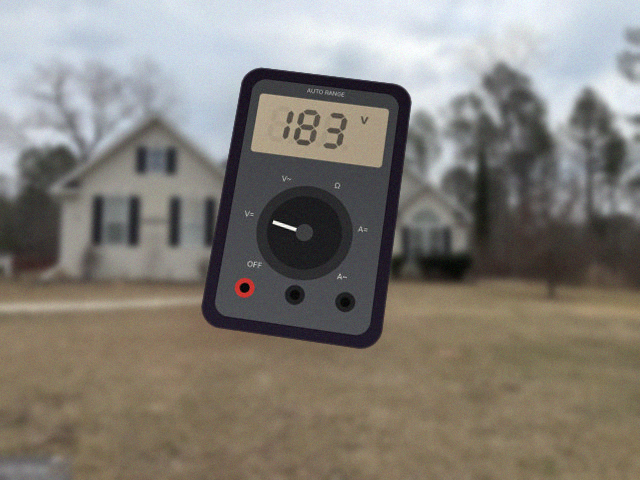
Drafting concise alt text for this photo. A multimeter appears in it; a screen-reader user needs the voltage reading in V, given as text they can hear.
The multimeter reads 183 V
